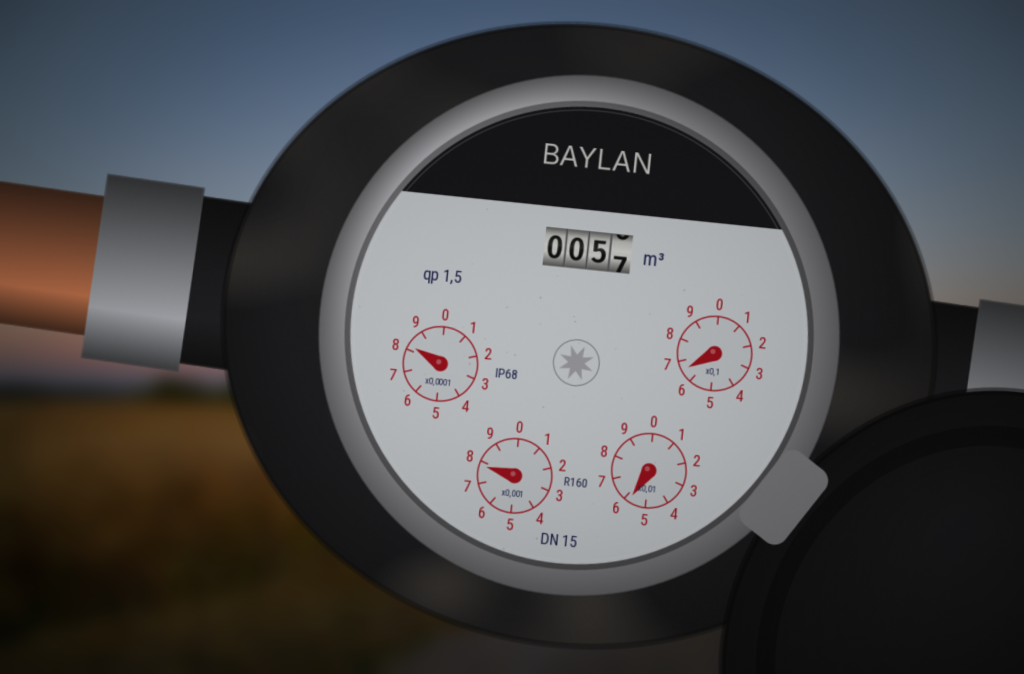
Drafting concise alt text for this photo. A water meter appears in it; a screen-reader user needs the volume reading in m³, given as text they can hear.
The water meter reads 56.6578 m³
